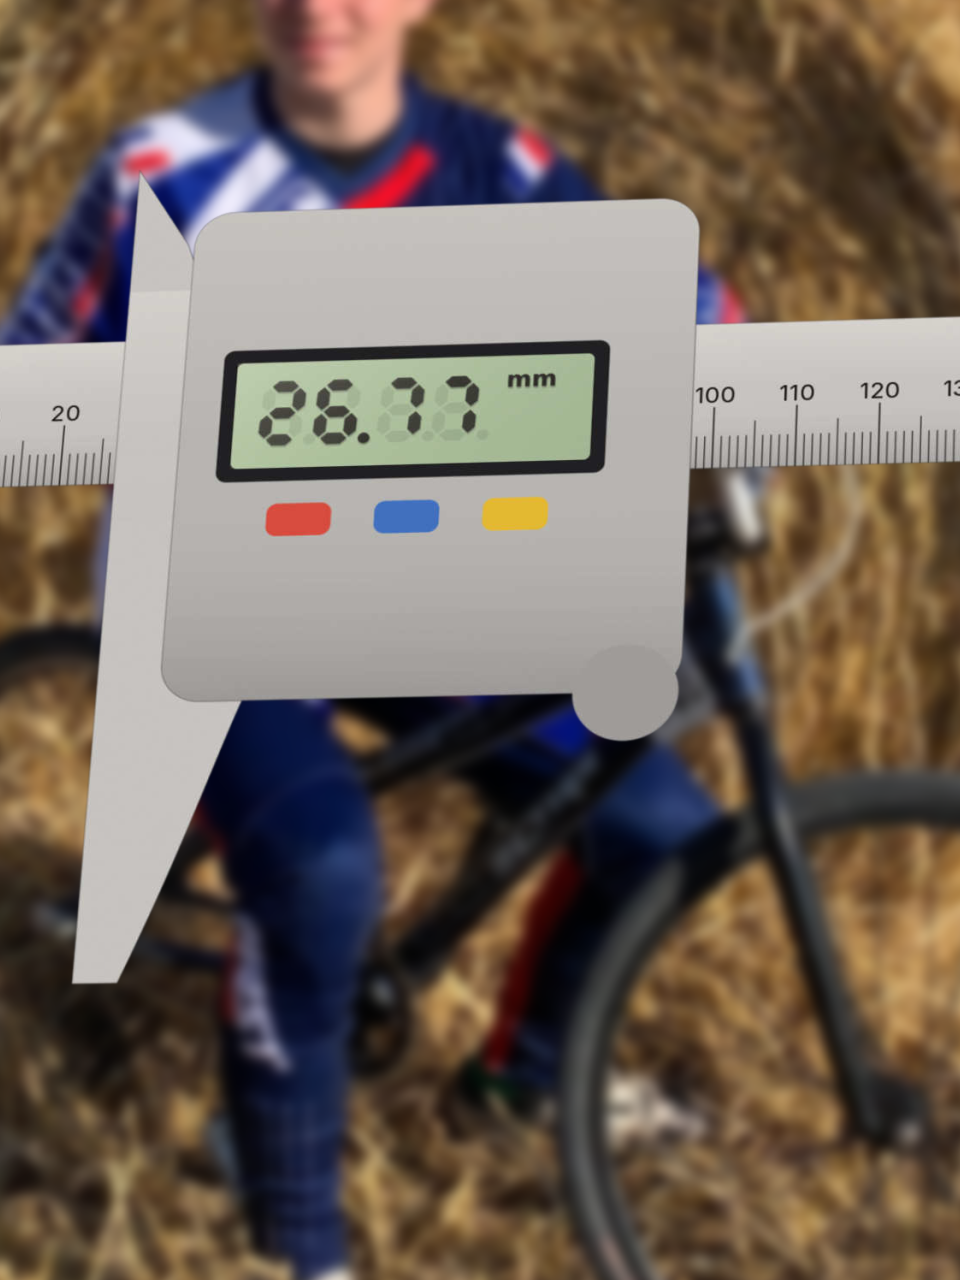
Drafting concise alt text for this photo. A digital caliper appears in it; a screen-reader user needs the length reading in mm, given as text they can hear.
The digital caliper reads 26.77 mm
